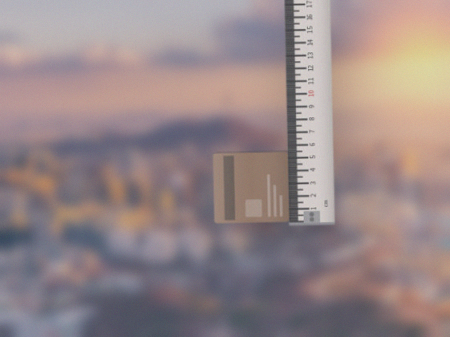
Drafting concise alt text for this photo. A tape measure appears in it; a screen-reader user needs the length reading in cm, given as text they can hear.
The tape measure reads 5.5 cm
